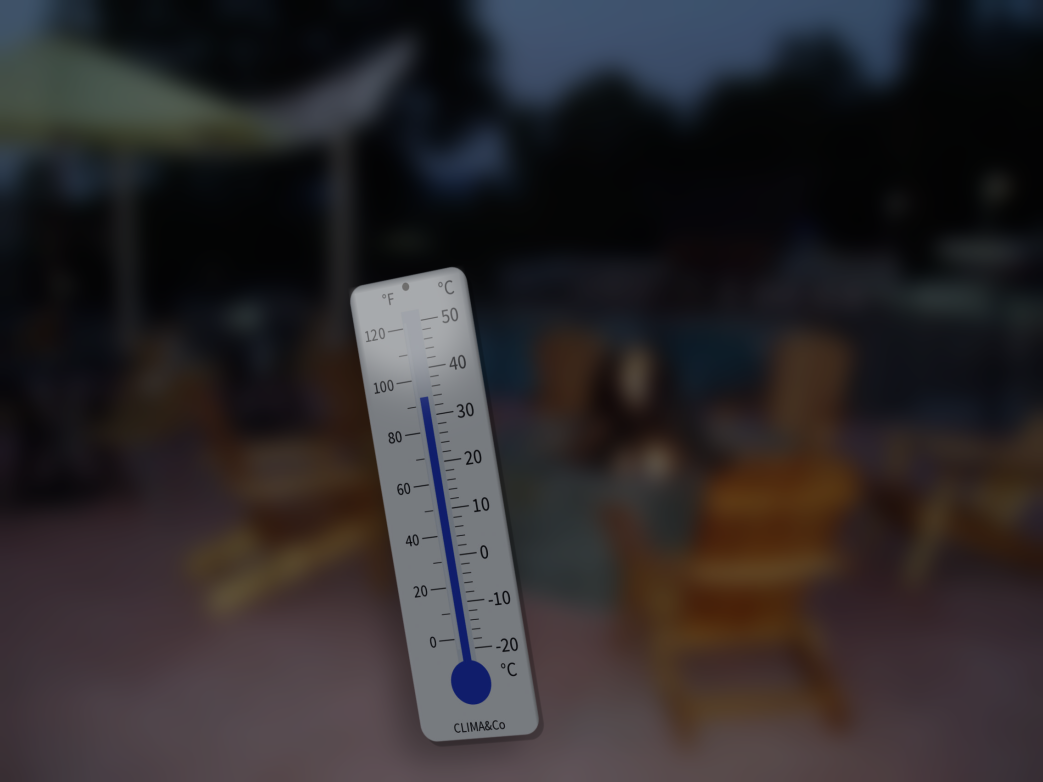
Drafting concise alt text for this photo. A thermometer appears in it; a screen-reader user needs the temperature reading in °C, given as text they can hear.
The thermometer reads 34 °C
